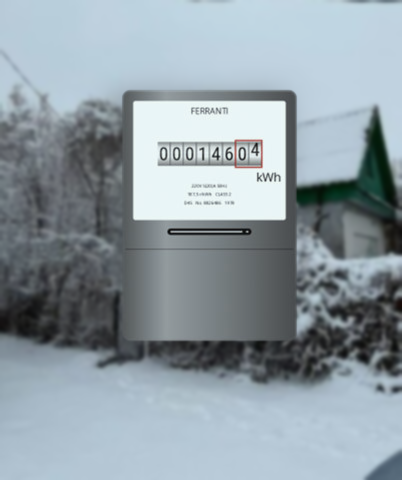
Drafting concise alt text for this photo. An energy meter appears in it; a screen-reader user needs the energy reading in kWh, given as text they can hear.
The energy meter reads 146.04 kWh
